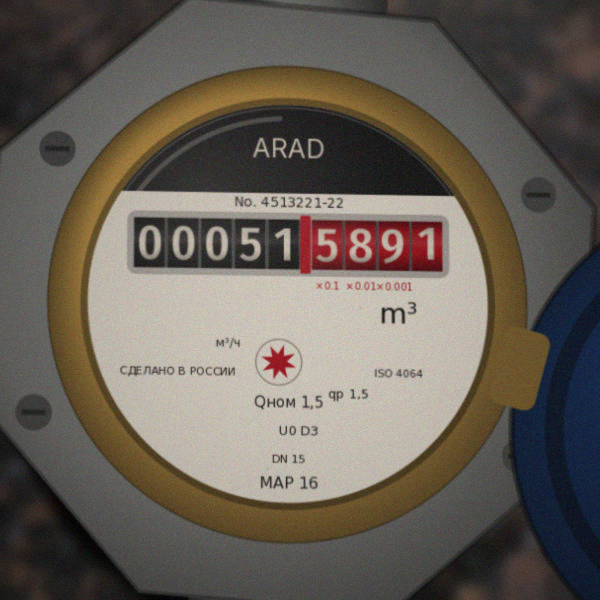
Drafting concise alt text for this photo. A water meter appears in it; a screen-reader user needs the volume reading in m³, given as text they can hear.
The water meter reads 51.5891 m³
